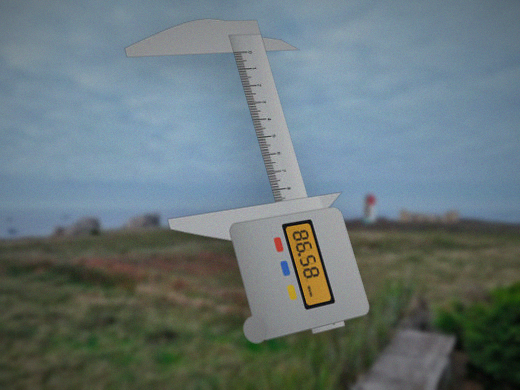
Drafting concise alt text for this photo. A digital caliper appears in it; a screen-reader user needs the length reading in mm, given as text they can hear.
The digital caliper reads 86.58 mm
